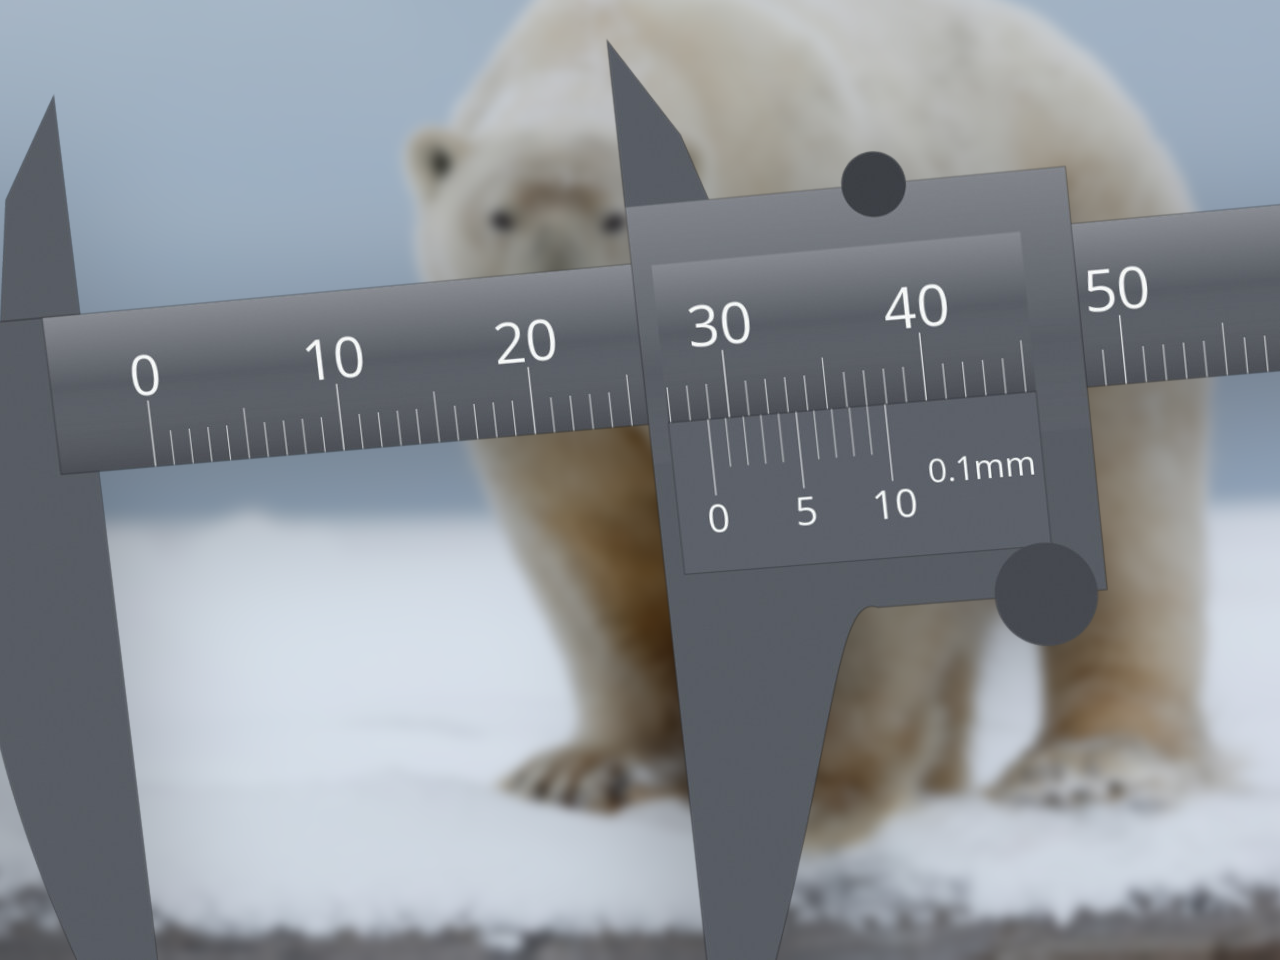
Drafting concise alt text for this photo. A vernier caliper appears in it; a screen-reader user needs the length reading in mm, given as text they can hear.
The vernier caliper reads 28.9 mm
